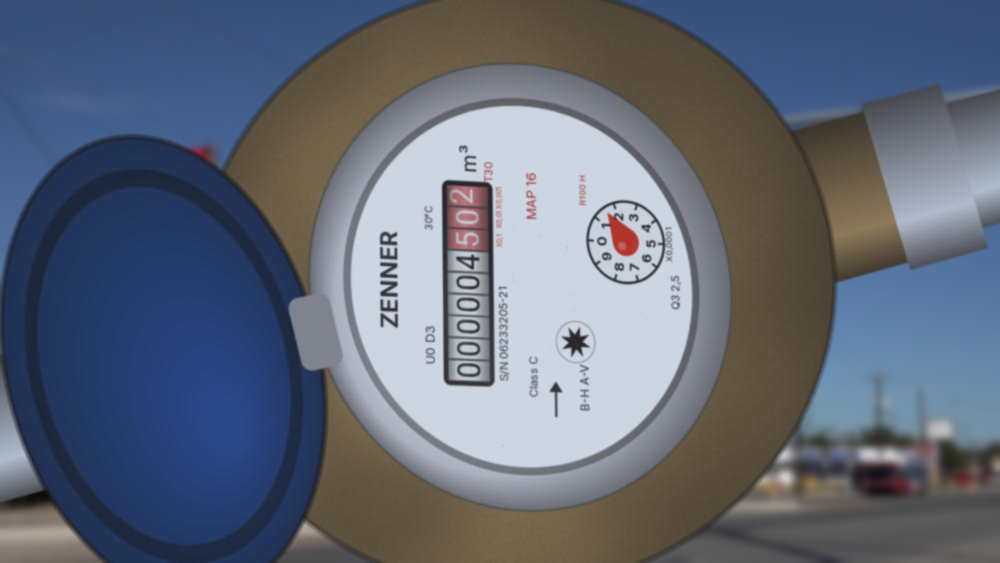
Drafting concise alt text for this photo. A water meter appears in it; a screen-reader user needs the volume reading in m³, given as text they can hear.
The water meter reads 4.5021 m³
